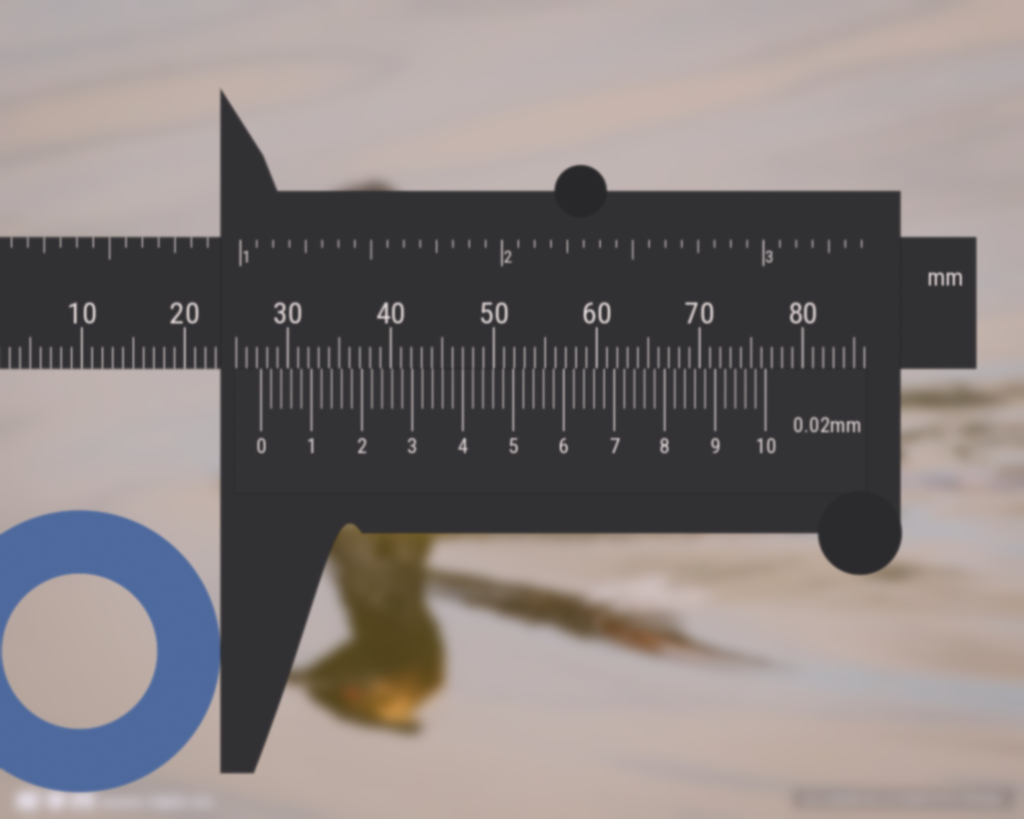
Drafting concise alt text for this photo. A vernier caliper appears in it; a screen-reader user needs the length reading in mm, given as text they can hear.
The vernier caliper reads 27.4 mm
